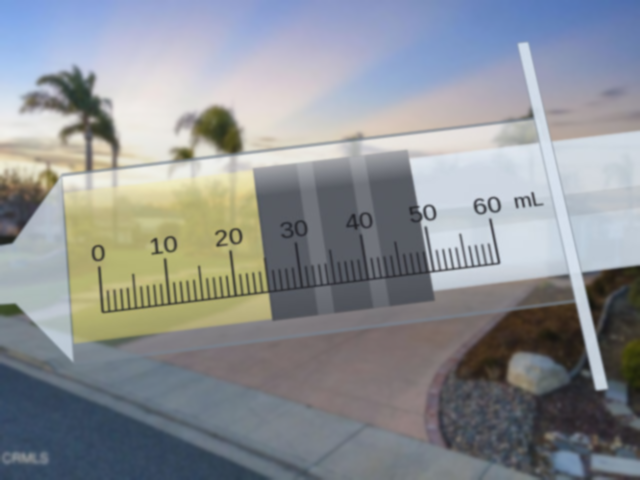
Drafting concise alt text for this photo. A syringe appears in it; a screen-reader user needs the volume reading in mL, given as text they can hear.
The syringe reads 25 mL
